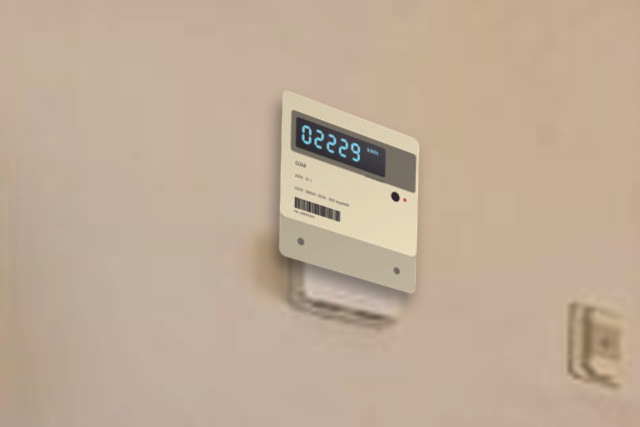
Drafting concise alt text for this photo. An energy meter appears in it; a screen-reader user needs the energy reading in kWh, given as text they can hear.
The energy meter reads 2229 kWh
